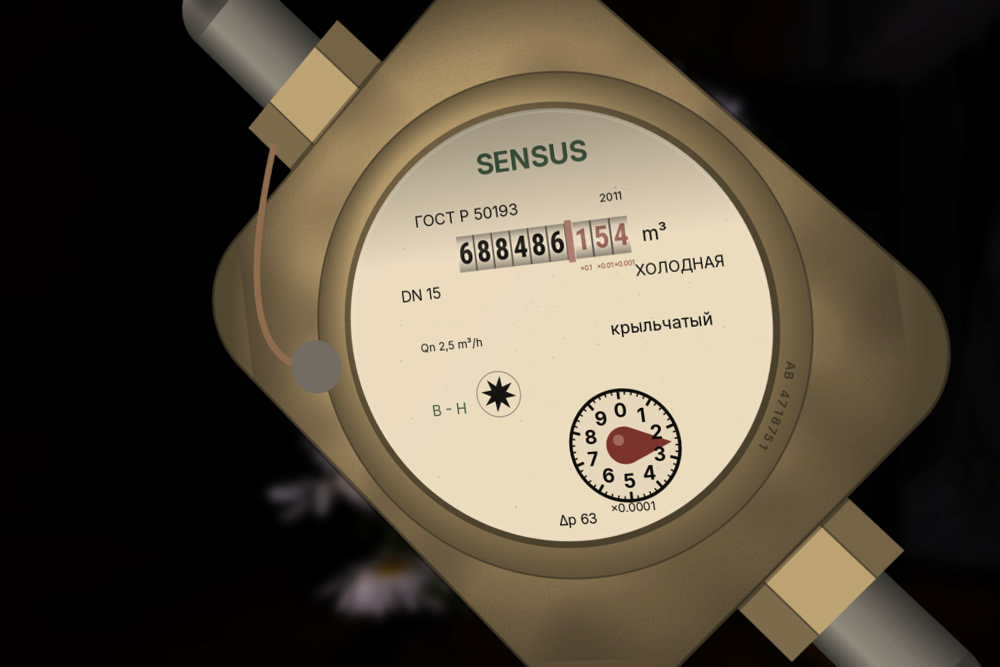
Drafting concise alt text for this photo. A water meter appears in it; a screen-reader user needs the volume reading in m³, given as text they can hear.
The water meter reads 688486.1542 m³
